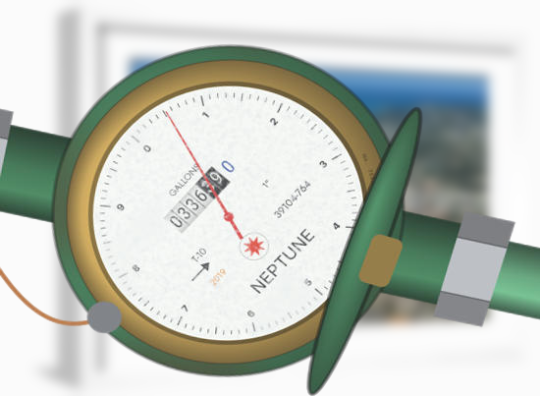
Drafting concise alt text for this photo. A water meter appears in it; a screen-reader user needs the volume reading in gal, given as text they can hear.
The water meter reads 336390.5 gal
